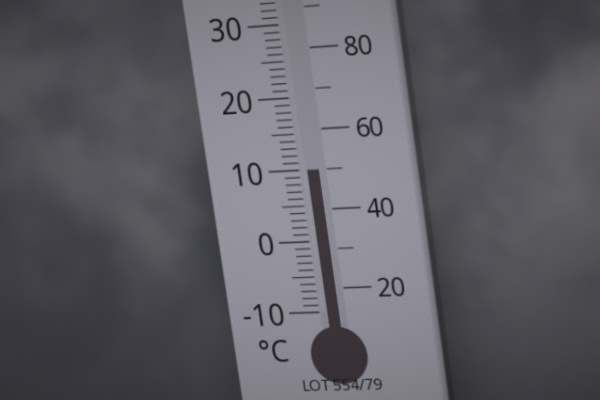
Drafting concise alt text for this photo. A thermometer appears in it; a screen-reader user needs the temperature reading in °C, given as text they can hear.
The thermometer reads 10 °C
